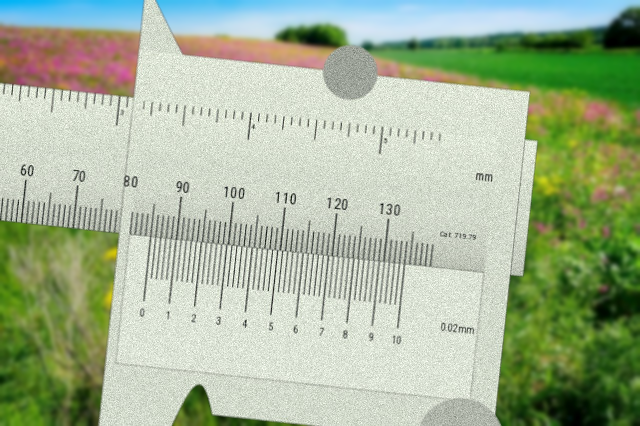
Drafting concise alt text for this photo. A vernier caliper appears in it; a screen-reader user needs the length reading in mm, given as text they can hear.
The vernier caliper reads 85.0 mm
